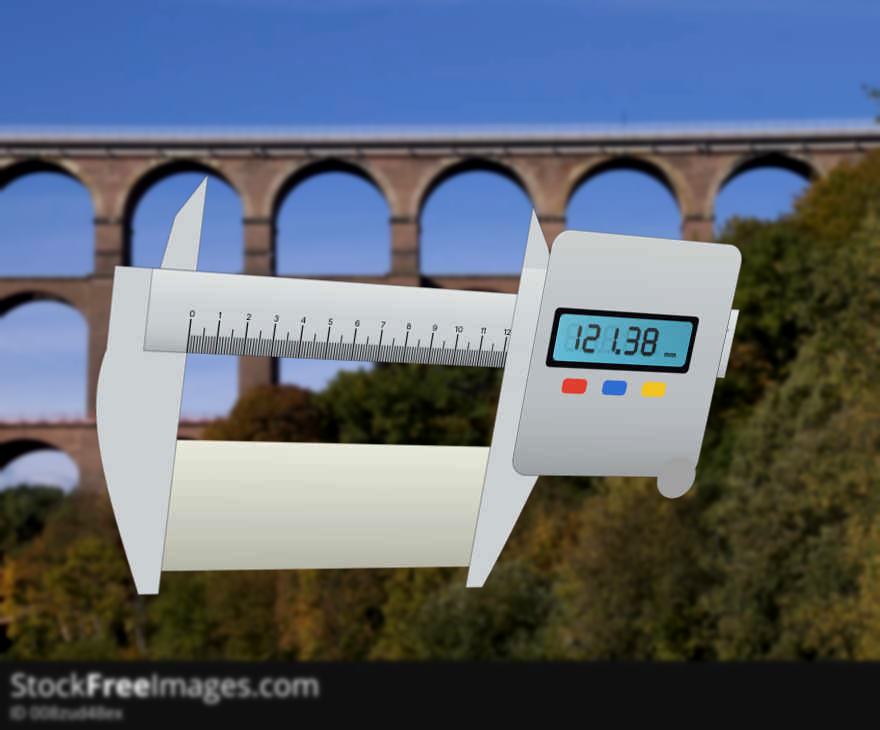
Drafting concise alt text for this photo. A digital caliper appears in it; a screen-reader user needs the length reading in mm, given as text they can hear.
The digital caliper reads 121.38 mm
